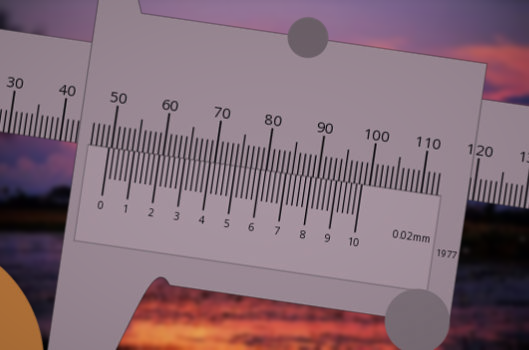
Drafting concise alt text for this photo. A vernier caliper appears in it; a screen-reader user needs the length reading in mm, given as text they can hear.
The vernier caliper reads 49.5 mm
